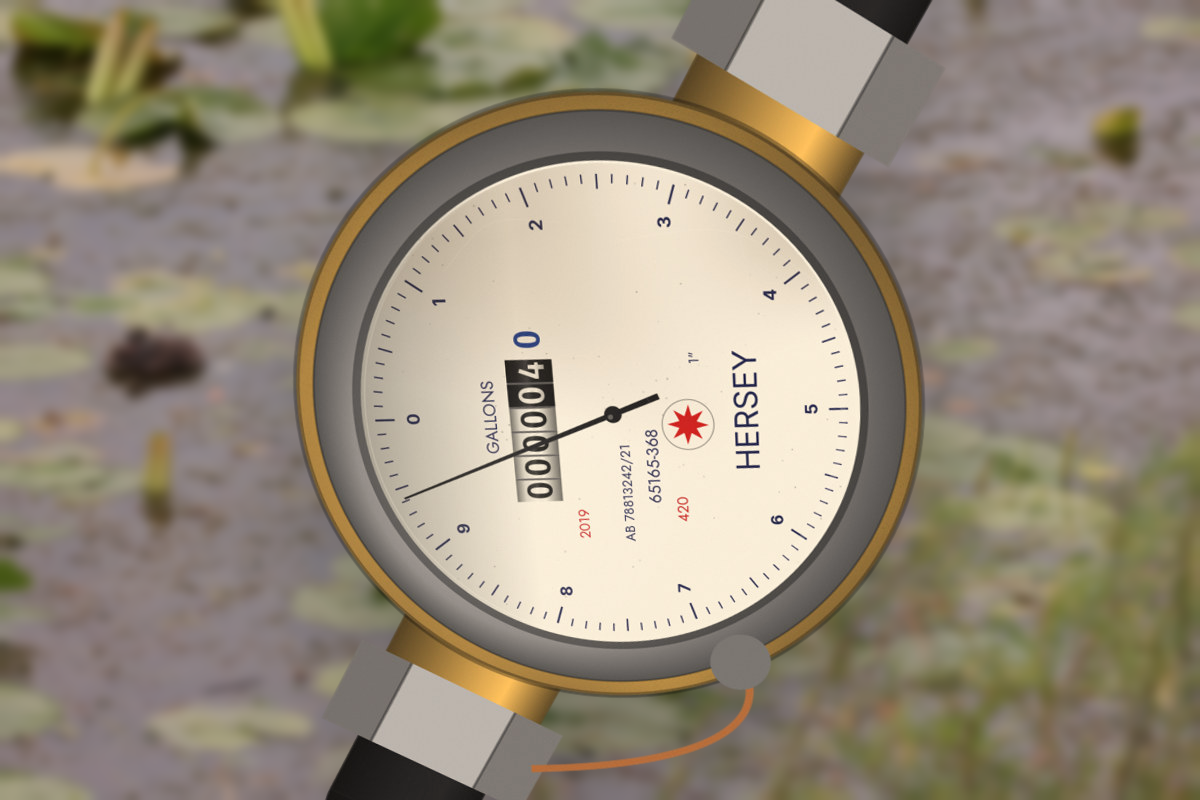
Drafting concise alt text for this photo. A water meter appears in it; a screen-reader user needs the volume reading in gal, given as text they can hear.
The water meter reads 39.4 gal
